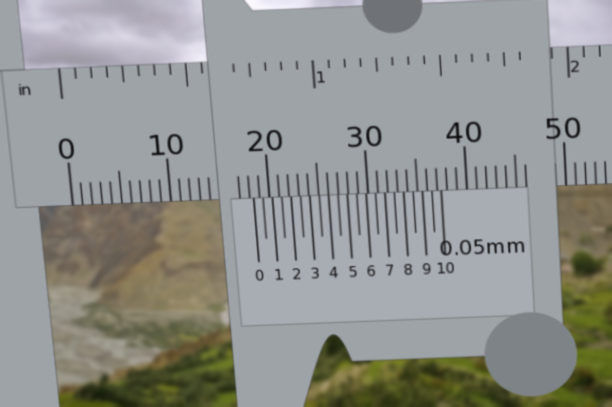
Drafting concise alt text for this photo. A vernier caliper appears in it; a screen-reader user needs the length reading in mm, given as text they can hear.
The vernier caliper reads 18.4 mm
